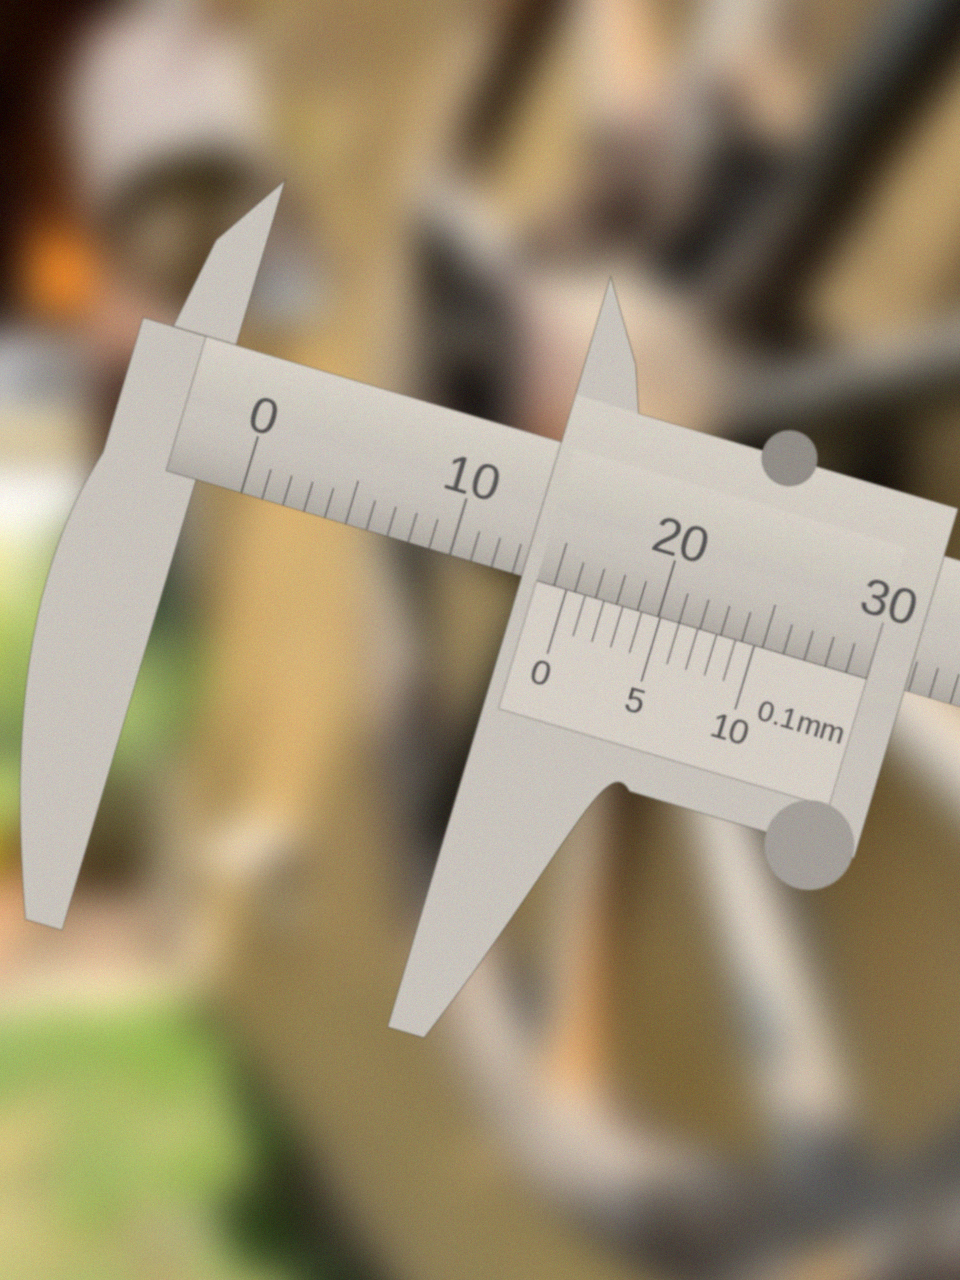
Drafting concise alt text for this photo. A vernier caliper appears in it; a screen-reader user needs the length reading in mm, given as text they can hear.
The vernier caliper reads 15.6 mm
